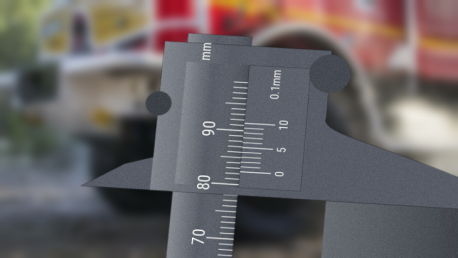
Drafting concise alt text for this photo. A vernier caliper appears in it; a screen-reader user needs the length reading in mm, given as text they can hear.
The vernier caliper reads 82.4 mm
